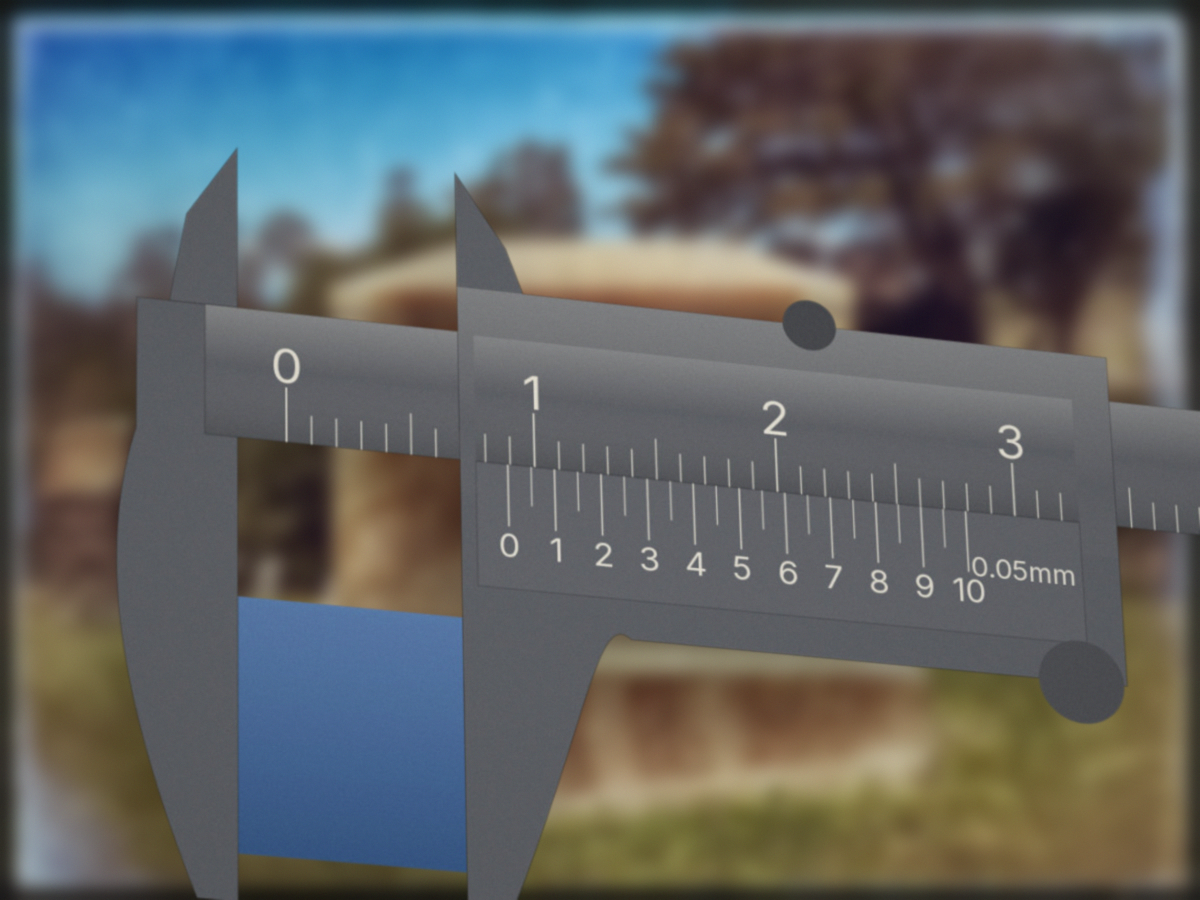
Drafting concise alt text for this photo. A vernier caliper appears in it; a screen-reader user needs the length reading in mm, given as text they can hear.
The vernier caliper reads 8.9 mm
